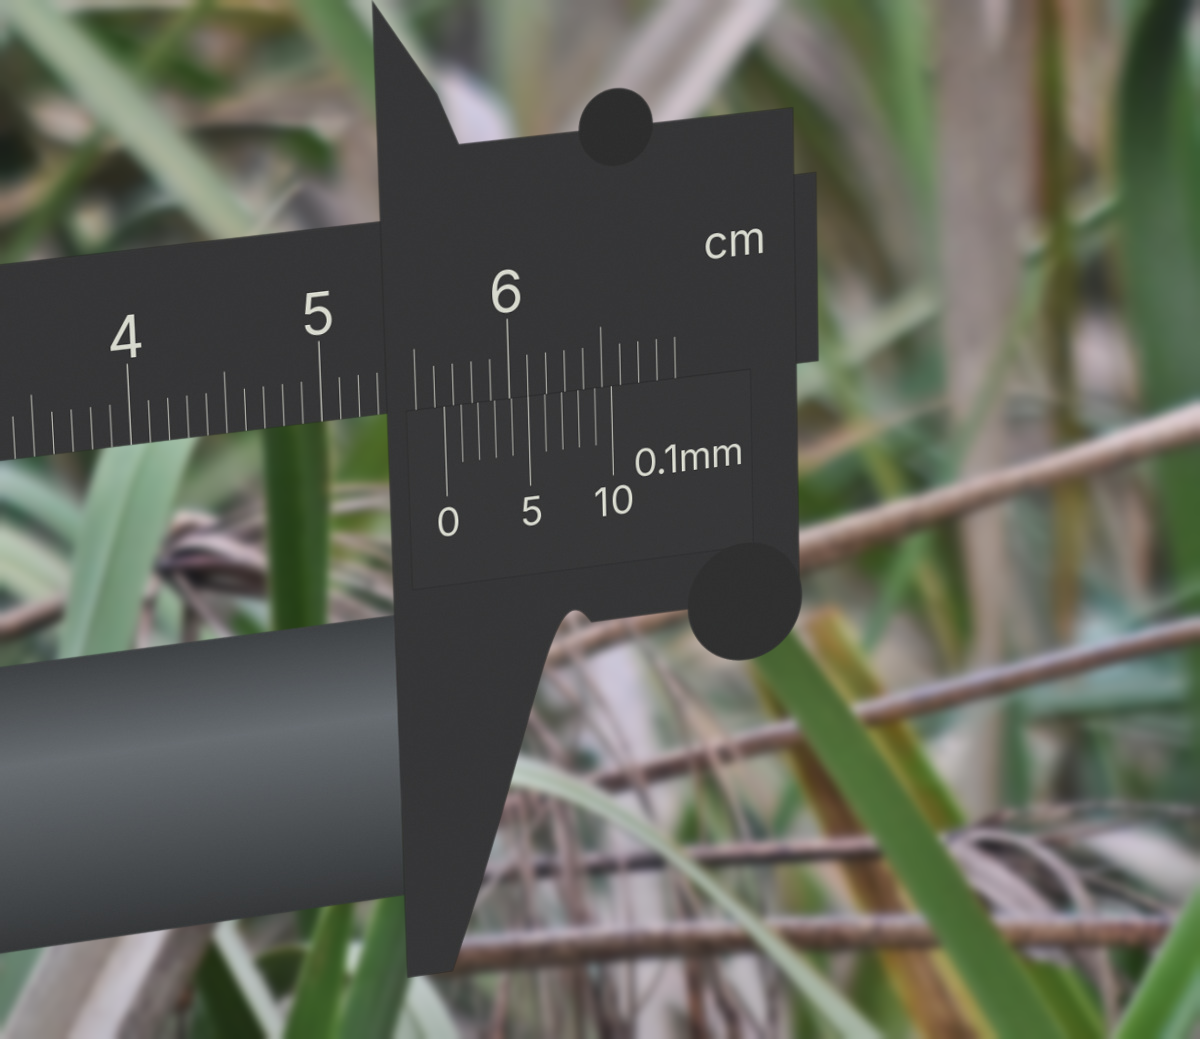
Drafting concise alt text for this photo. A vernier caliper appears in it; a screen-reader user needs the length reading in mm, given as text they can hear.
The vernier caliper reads 56.5 mm
